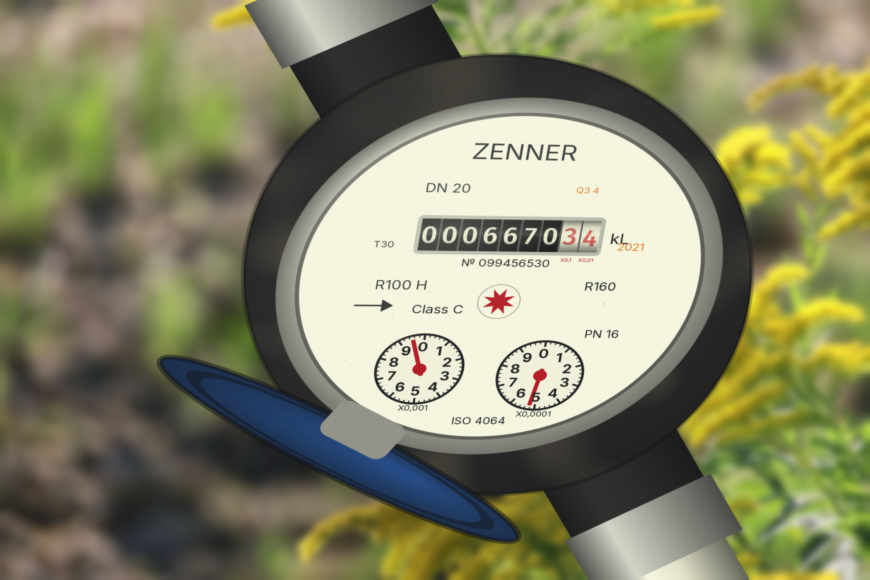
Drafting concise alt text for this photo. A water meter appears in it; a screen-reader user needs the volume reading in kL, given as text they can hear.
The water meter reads 6670.3395 kL
